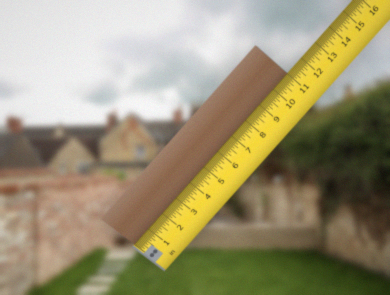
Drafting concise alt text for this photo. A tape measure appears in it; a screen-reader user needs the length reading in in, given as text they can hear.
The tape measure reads 11 in
